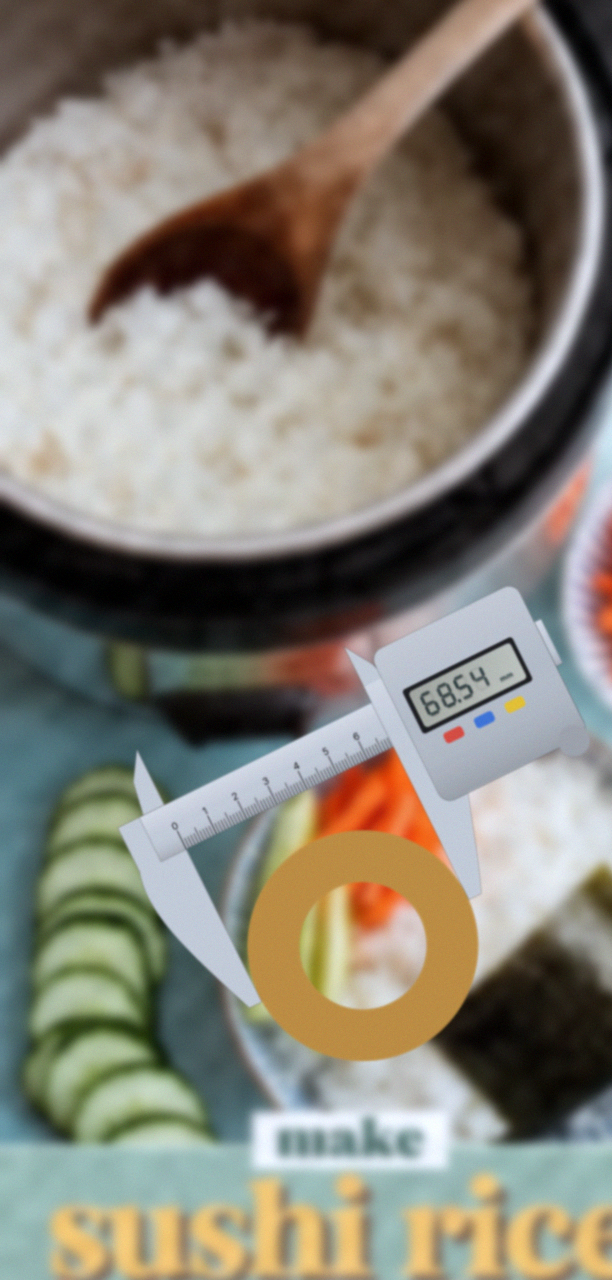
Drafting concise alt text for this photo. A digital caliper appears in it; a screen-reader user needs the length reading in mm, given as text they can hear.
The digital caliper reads 68.54 mm
